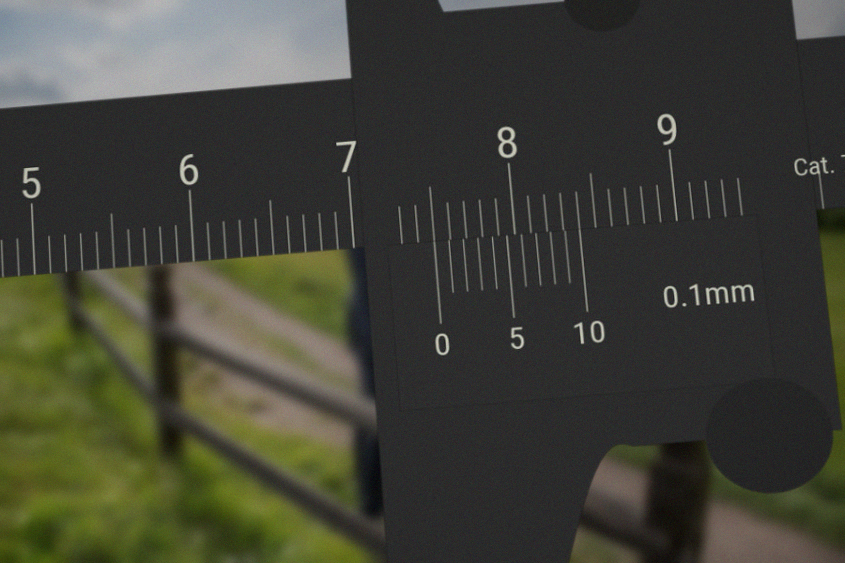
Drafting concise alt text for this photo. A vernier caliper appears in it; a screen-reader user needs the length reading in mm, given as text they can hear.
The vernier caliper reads 75.0 mm
